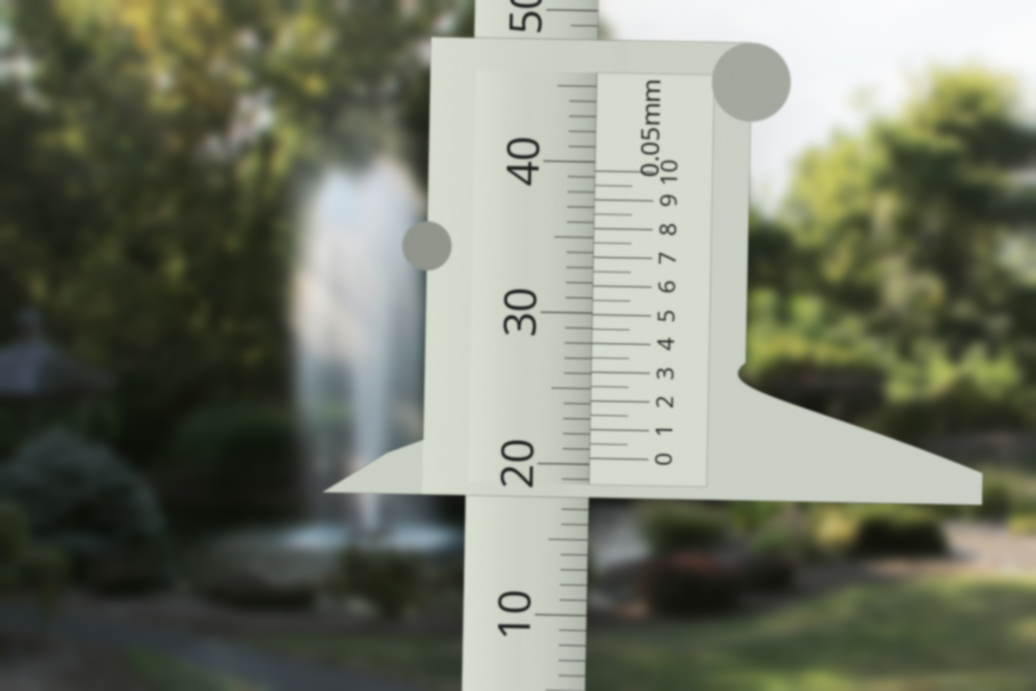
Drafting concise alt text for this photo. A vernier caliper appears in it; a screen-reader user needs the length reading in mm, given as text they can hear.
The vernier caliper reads 20.4 mm
